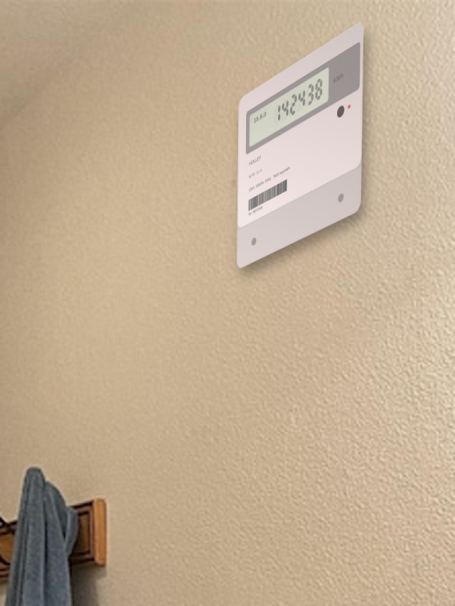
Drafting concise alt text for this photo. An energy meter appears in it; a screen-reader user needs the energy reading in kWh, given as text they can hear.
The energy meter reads 142438 kWh
